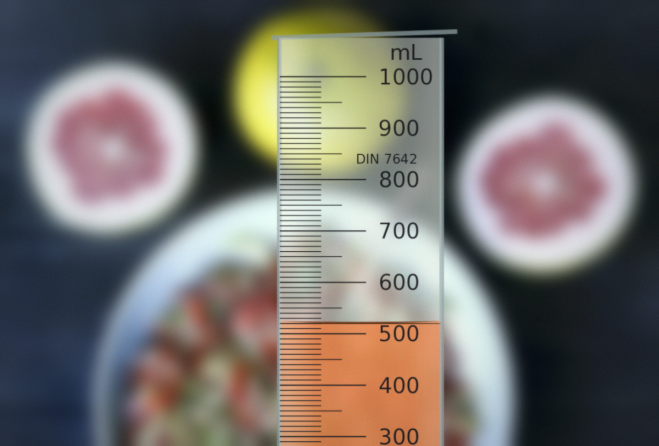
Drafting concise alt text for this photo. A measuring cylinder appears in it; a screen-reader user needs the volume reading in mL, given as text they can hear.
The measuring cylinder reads 520 mL
